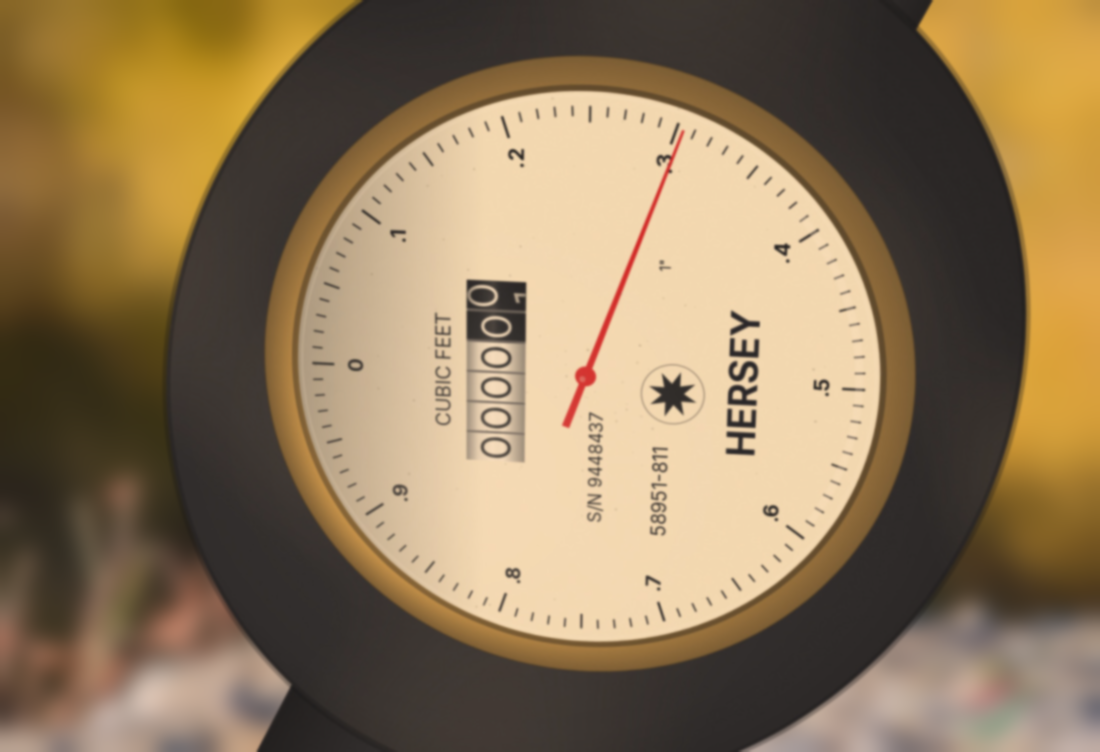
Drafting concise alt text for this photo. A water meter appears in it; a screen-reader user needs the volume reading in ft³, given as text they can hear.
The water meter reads 0.30 ft³
